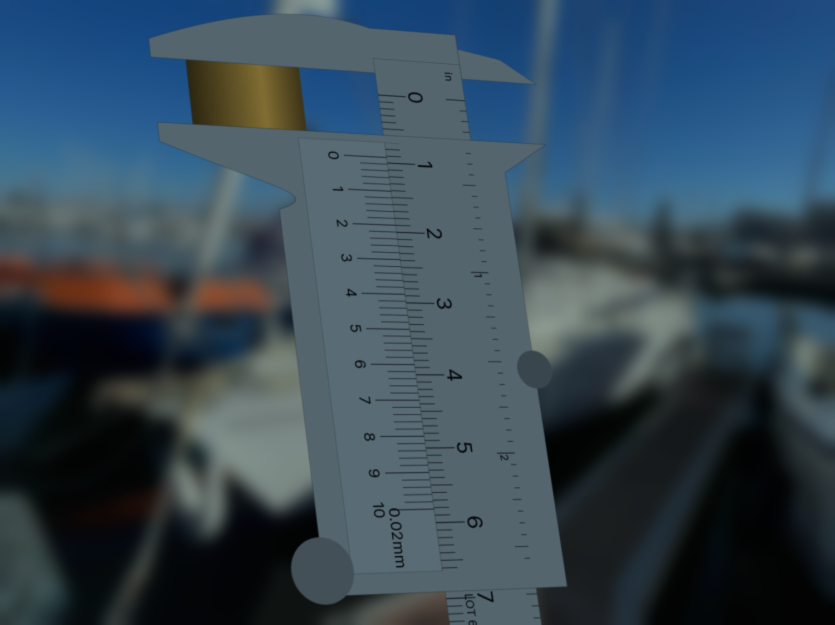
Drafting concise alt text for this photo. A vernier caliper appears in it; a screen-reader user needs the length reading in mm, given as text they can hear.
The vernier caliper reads 9.2 mm
